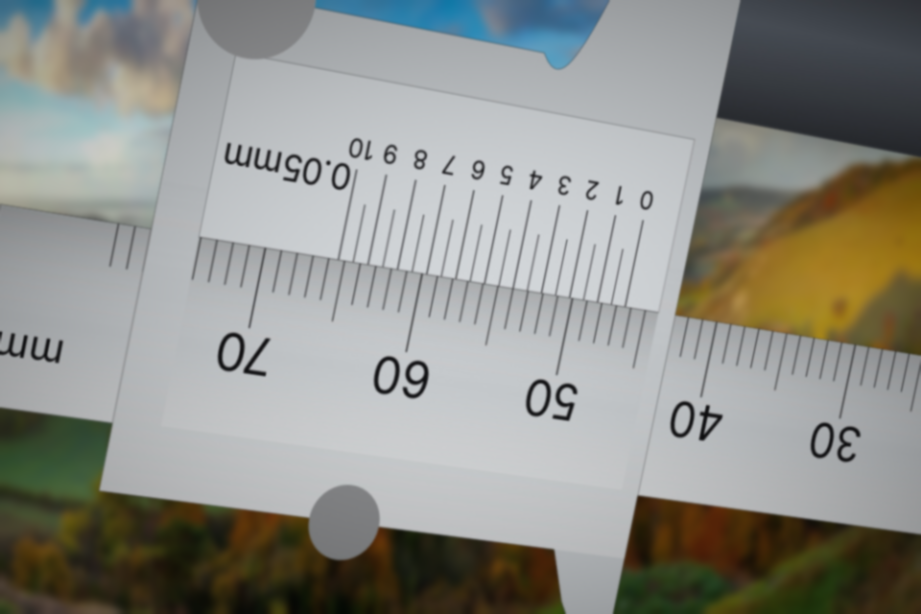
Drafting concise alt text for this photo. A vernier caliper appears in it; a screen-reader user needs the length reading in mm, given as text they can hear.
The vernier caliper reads 46.4 mm
